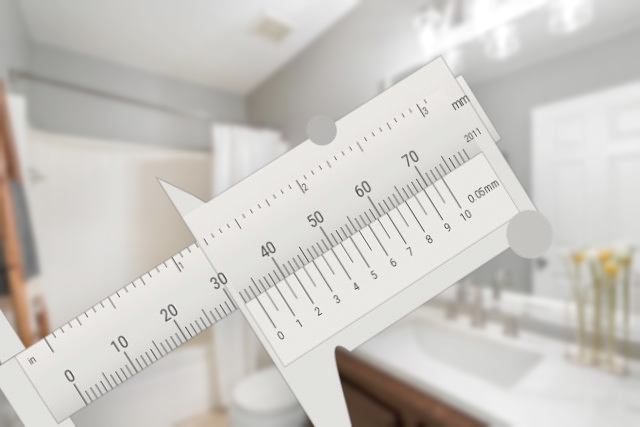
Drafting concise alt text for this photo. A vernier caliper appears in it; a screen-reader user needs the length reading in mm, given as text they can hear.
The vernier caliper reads 34.0 mm
